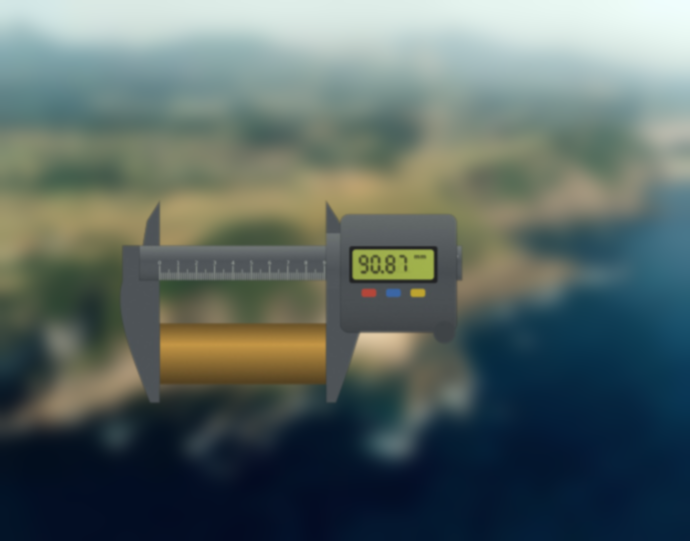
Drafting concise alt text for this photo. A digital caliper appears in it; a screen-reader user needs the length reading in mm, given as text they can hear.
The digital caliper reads 90.87 mm
